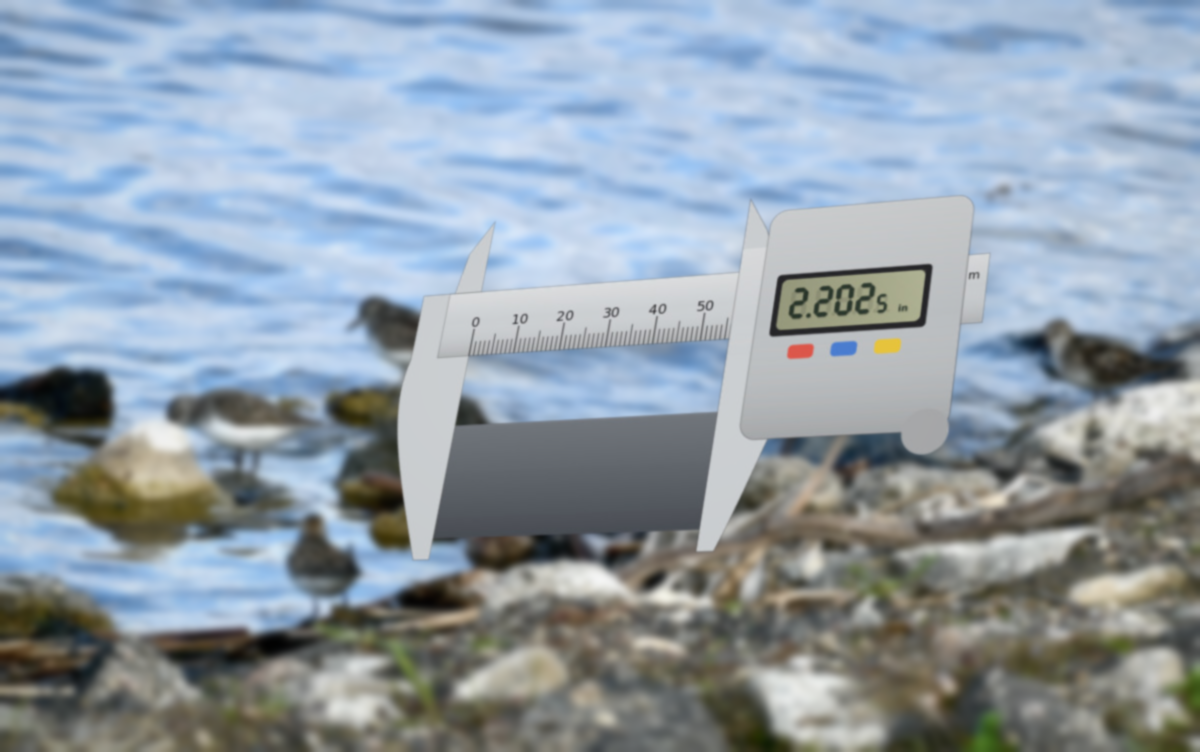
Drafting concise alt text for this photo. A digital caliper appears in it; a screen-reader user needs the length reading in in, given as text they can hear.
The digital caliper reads 2.2025 in
